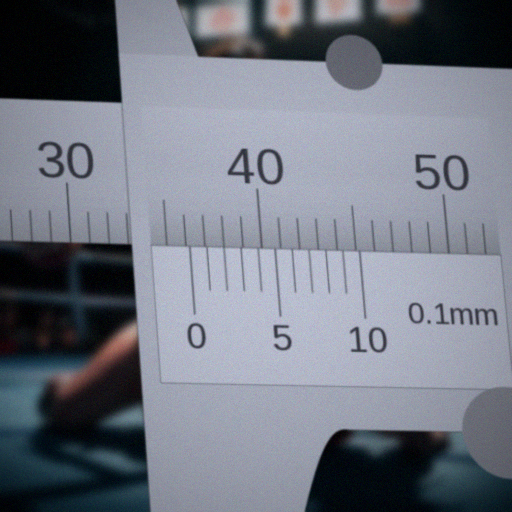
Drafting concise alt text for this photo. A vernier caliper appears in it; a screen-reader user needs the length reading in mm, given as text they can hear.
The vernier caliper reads 36.2 mm
